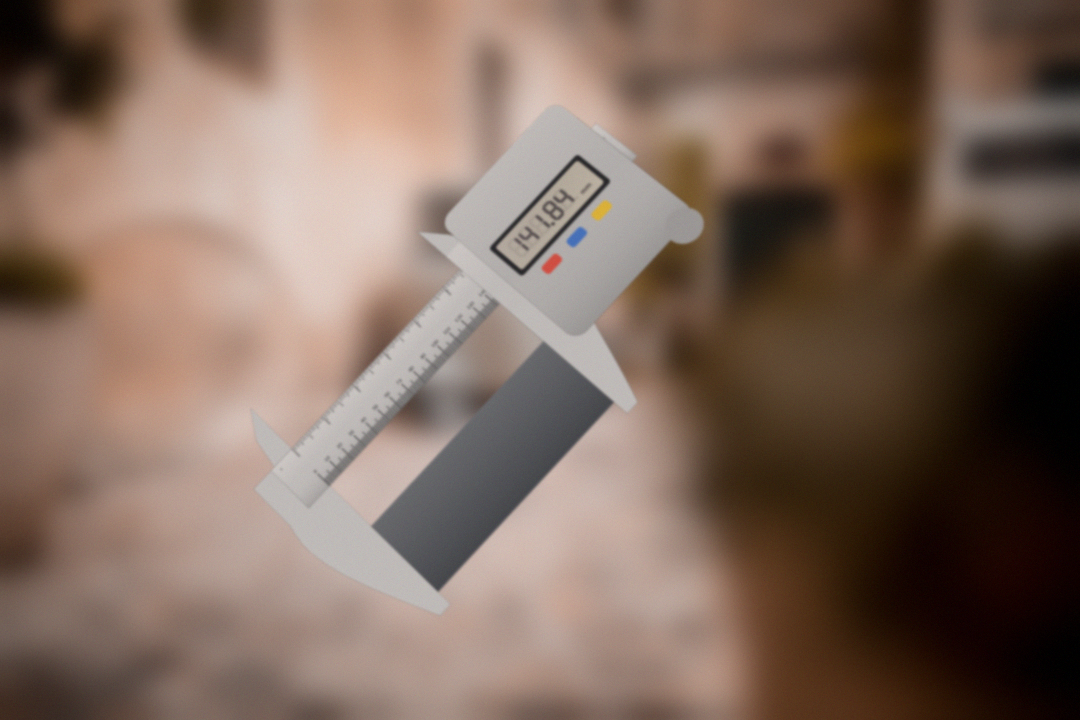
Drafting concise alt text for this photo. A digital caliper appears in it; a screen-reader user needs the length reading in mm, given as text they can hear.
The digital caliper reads 141.84 mm
